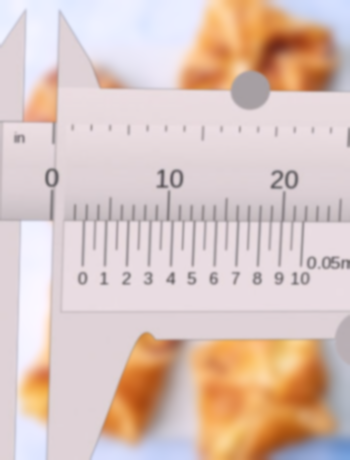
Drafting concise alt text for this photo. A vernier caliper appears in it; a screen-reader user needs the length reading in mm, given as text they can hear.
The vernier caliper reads 2.8 mm
